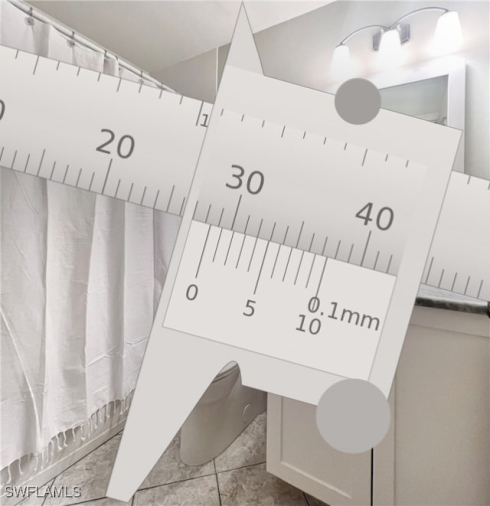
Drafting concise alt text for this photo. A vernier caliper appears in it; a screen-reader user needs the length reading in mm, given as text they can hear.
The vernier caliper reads 28.4 mm
